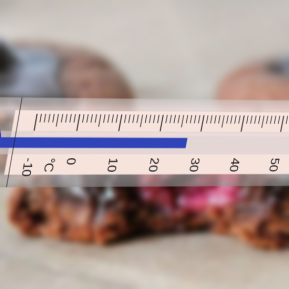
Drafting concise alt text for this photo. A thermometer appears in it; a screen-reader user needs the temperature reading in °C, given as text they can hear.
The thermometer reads 27 °C
